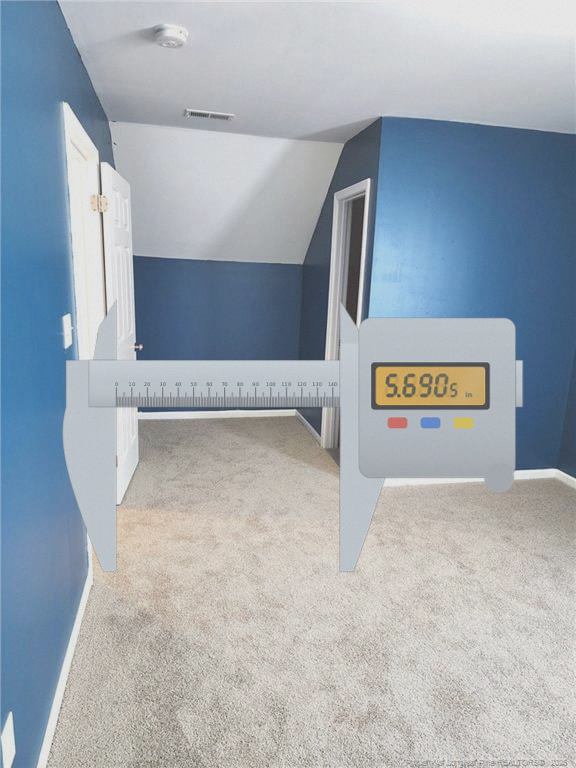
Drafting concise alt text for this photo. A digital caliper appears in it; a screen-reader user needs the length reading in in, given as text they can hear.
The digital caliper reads 5.6905 in
